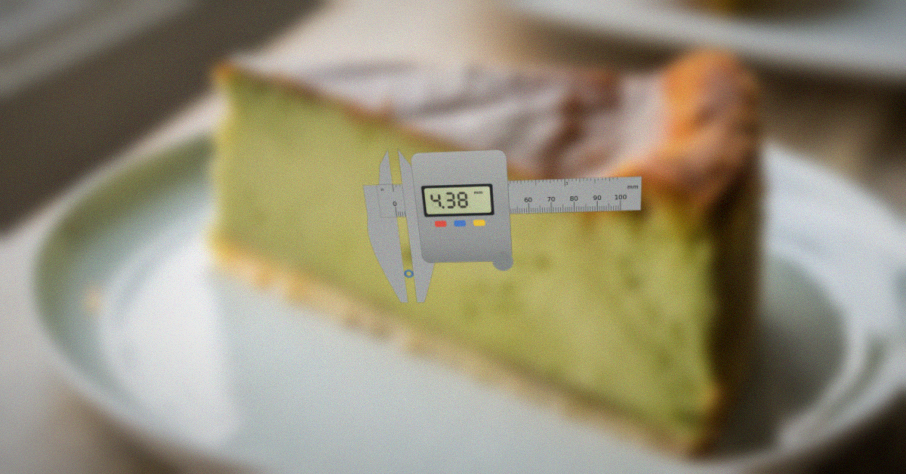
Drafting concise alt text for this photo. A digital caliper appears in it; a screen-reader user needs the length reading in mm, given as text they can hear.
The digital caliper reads 4.38 mm
